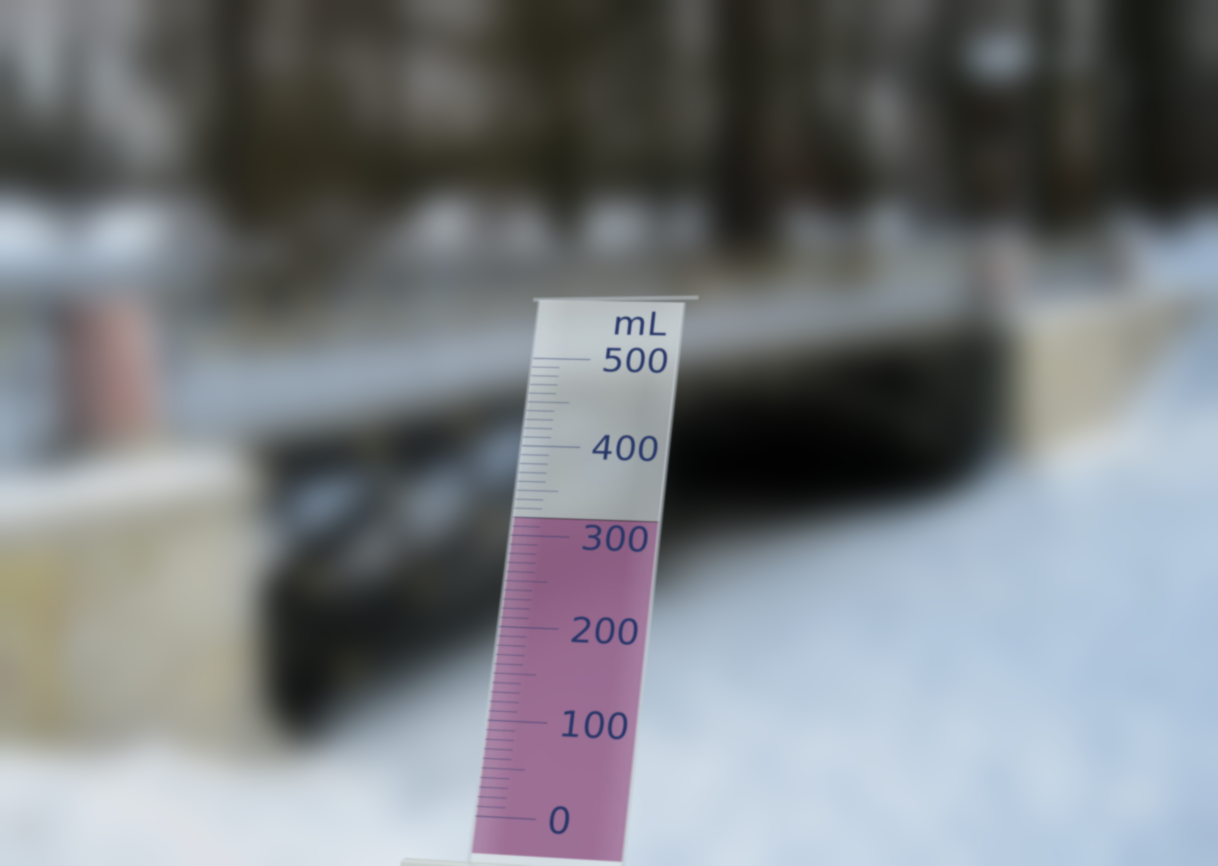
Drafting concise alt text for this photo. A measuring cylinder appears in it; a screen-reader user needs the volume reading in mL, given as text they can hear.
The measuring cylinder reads 320 mL
